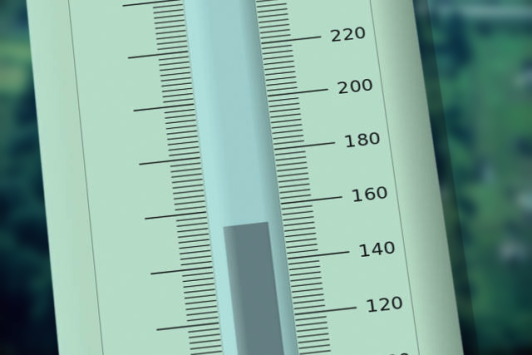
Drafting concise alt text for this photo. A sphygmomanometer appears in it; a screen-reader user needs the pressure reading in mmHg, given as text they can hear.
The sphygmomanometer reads 154 mmHg
